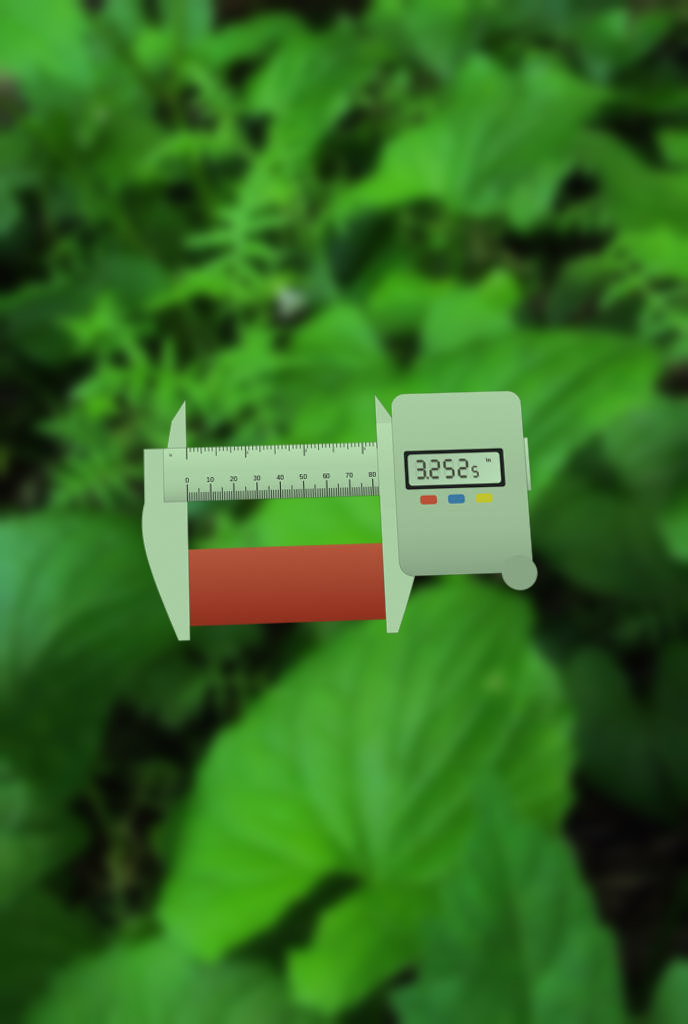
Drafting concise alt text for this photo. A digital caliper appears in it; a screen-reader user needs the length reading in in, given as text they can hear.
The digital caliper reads 3.2525 in
